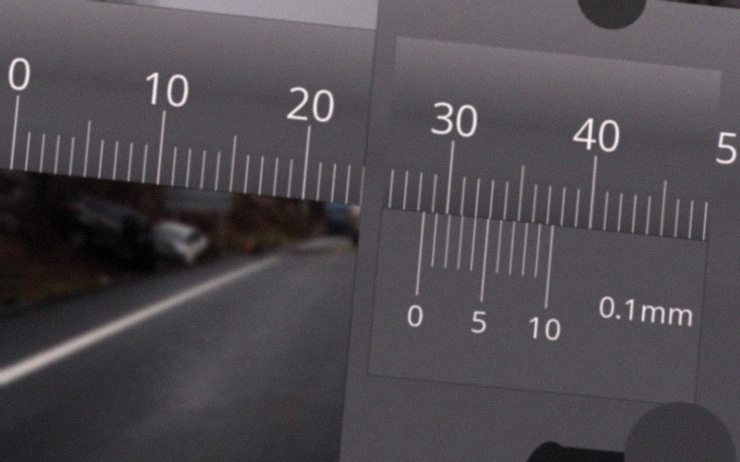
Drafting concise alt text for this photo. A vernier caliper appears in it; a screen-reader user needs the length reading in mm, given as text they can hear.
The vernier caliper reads 28.4 mm
